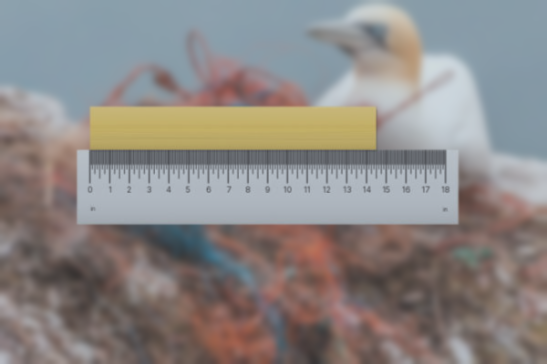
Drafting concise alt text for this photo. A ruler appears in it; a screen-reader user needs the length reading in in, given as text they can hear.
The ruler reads 14.5 in
